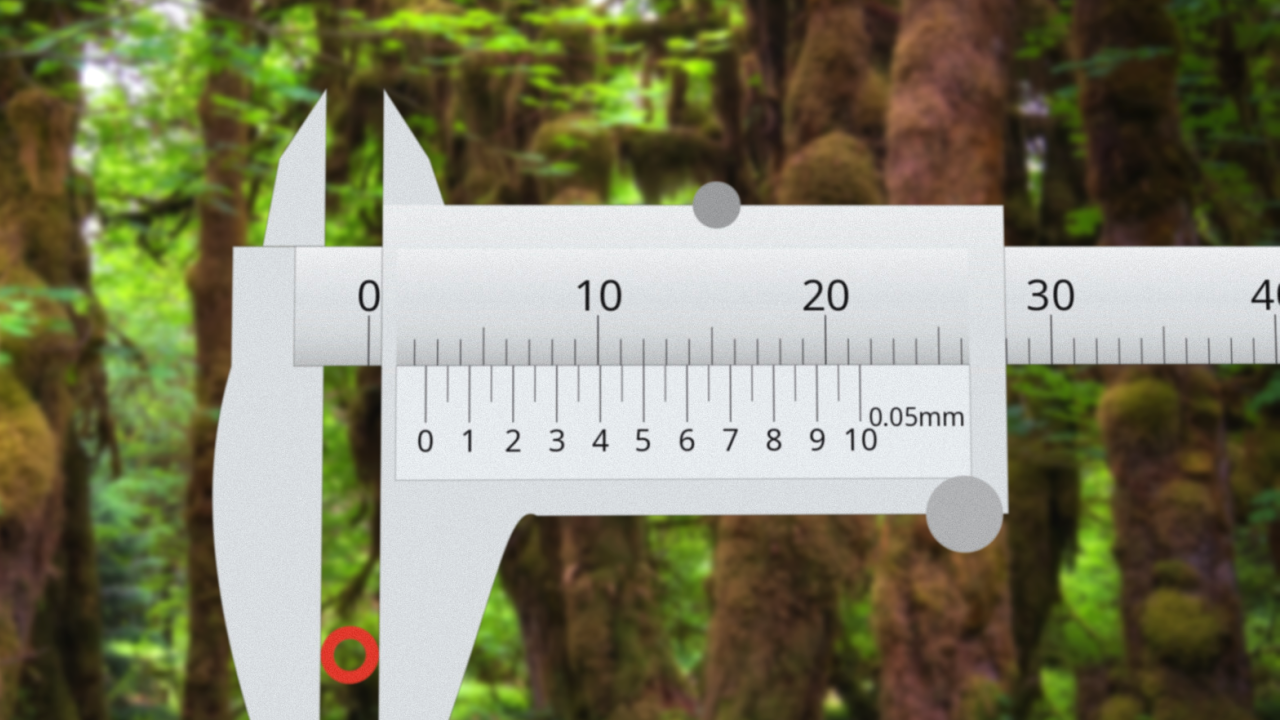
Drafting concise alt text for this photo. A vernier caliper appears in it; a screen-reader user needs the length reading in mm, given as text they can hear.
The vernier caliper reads 2.5 mm
